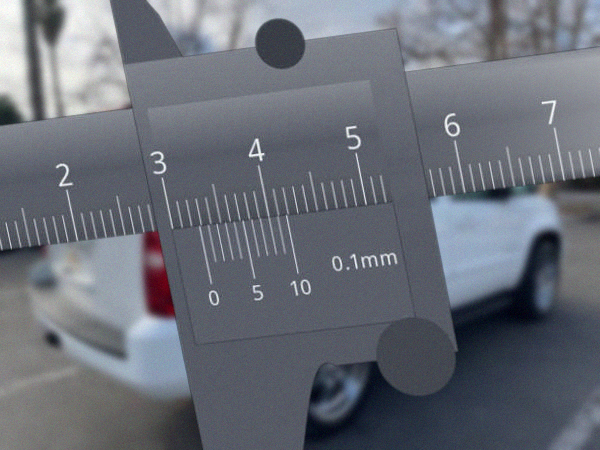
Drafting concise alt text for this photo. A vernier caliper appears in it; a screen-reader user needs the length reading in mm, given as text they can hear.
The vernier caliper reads 32.8 mm
